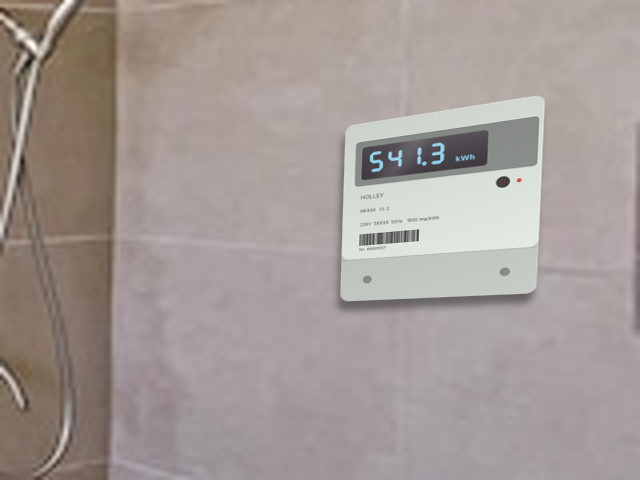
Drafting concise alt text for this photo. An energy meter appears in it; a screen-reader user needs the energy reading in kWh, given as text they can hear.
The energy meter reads 541.3 kWh
